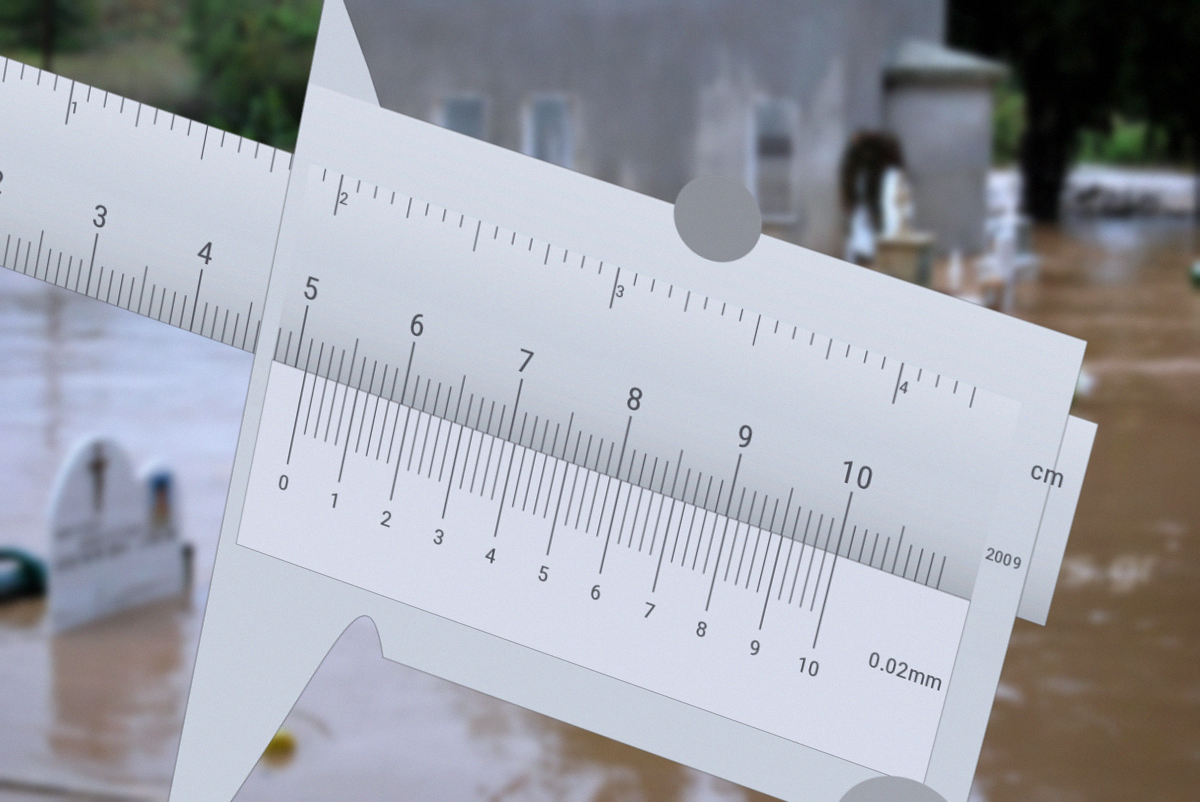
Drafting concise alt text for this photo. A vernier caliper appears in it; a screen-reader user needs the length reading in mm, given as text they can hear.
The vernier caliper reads 51.0 mm
